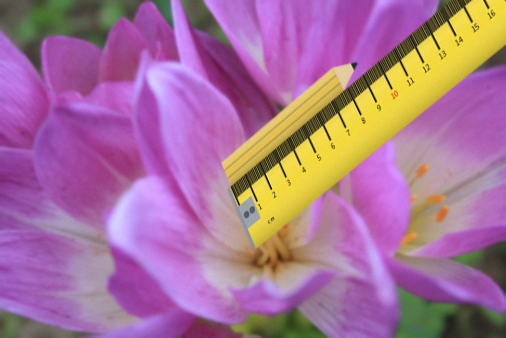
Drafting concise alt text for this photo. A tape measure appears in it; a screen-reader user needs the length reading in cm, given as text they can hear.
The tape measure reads 9 cm
